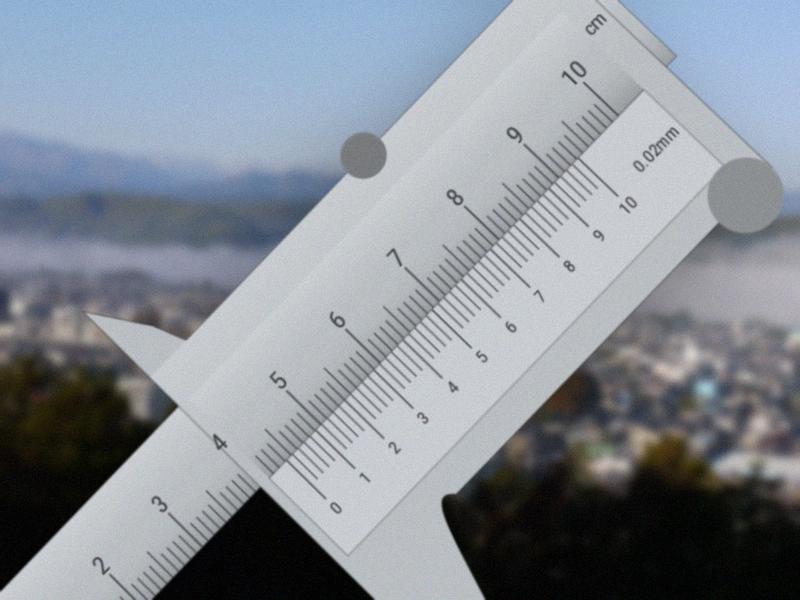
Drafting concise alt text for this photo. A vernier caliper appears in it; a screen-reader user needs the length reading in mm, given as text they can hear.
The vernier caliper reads 44.2 mm
